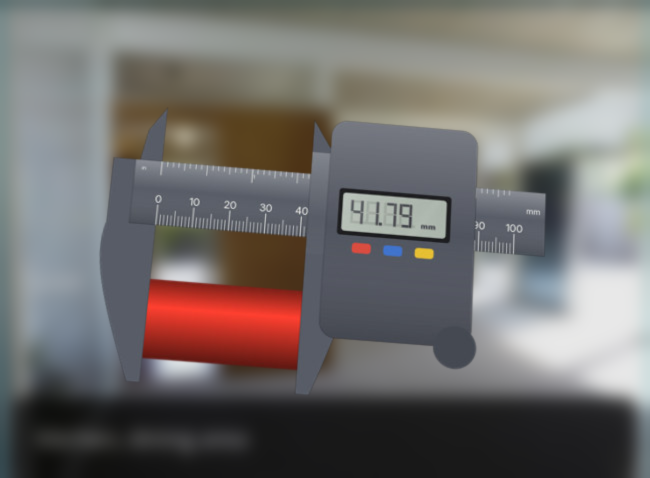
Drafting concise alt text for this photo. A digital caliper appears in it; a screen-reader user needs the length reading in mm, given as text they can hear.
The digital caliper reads 41.79 mm
